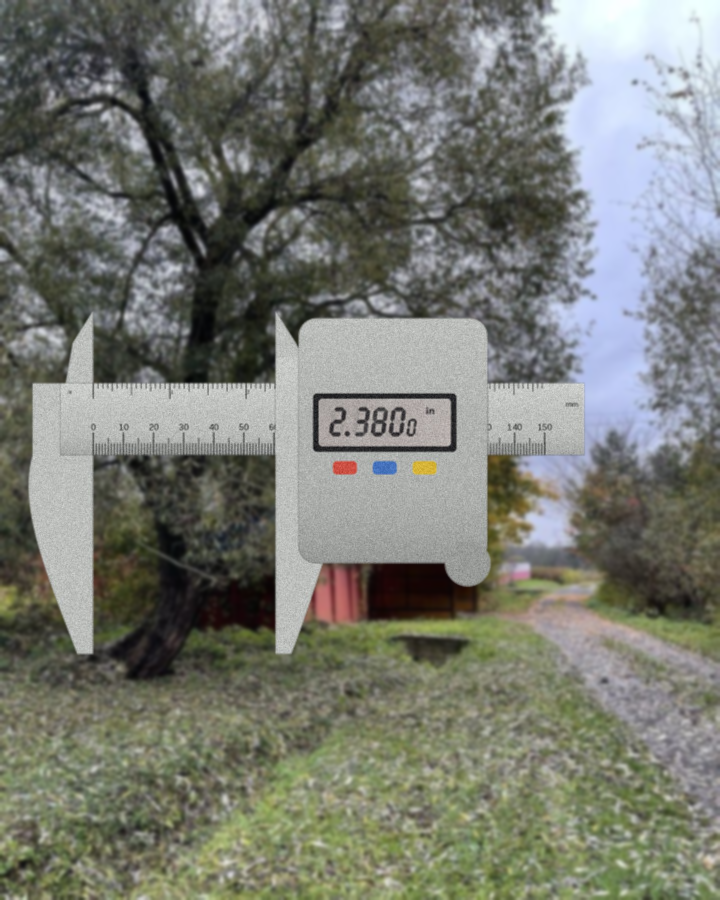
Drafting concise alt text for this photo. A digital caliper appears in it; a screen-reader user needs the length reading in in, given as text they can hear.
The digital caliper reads 2.3800 in
